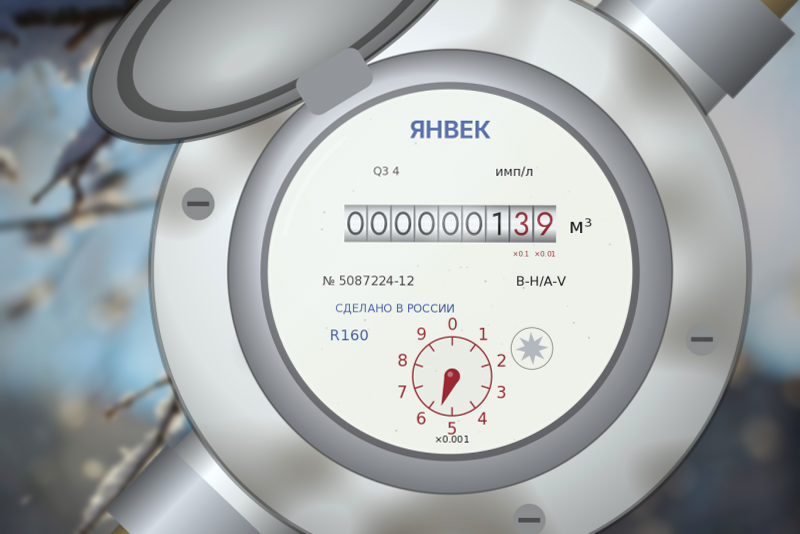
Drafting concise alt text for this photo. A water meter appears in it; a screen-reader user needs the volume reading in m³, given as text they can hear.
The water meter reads 1.395 m³
